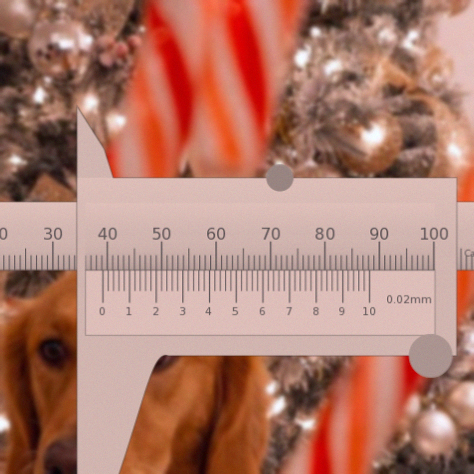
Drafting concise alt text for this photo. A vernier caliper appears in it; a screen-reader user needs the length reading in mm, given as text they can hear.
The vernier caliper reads 39.2 mm
